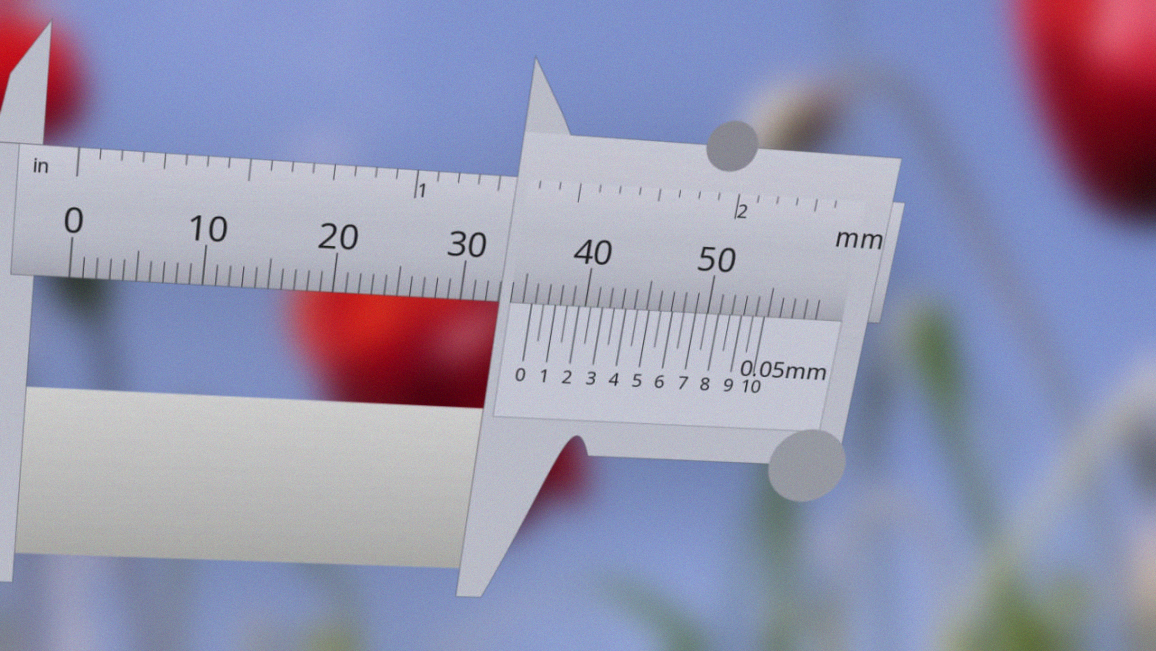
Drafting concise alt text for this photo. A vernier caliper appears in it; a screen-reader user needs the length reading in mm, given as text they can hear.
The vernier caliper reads 35.7 mm
